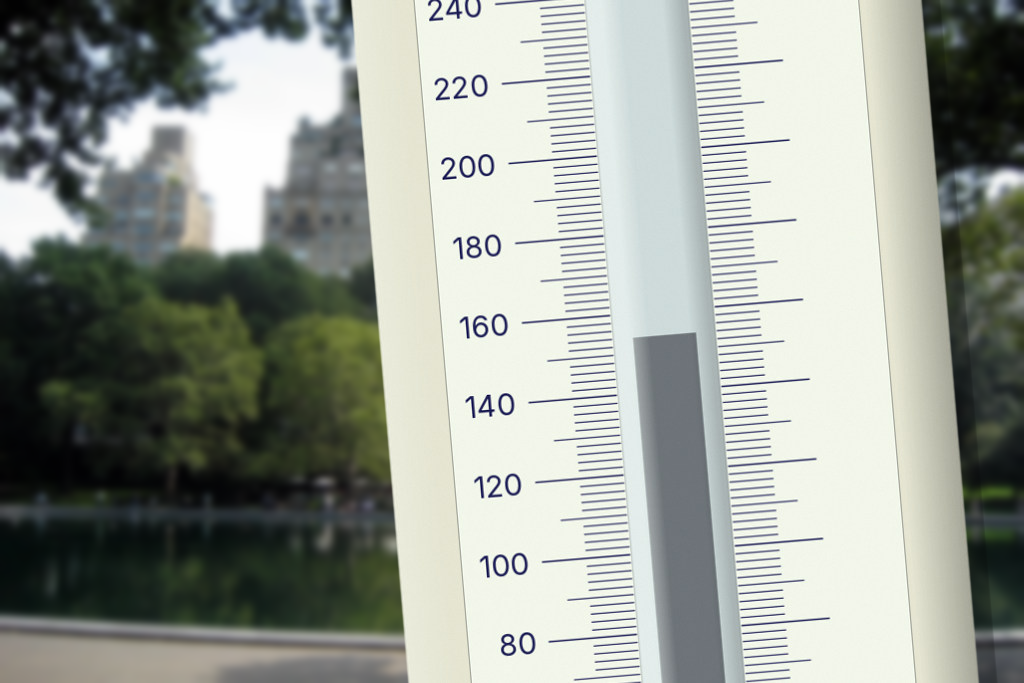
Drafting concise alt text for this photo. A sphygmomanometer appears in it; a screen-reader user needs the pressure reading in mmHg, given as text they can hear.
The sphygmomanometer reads 154 mmHg
